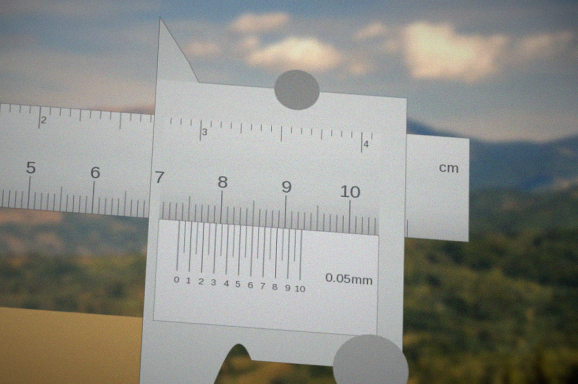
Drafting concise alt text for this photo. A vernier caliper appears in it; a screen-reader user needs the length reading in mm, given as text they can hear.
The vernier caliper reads 73.6 mm
